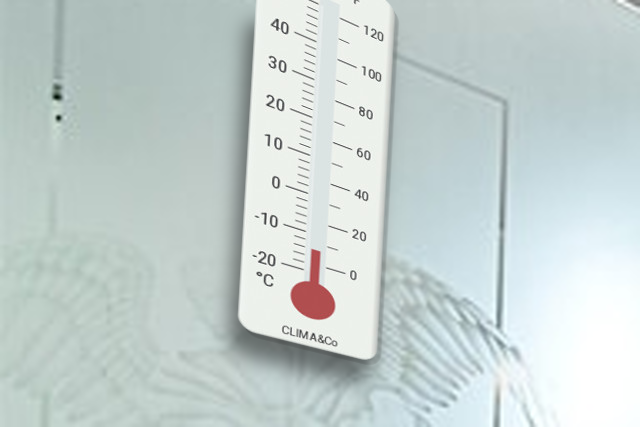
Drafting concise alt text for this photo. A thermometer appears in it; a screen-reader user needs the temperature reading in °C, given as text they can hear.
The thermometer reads -14 °C
